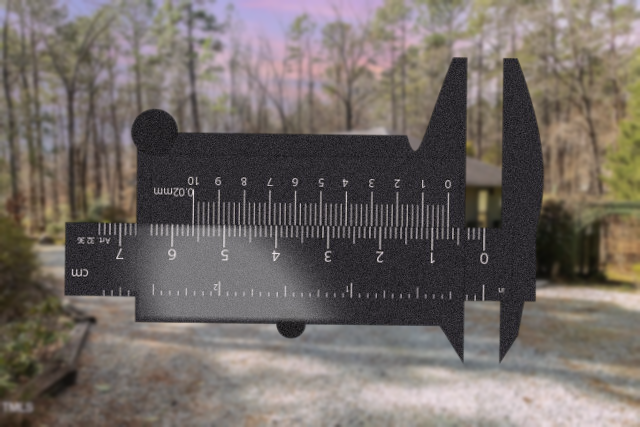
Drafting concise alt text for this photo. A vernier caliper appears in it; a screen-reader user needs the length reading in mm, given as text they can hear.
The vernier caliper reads 7.0 mm
